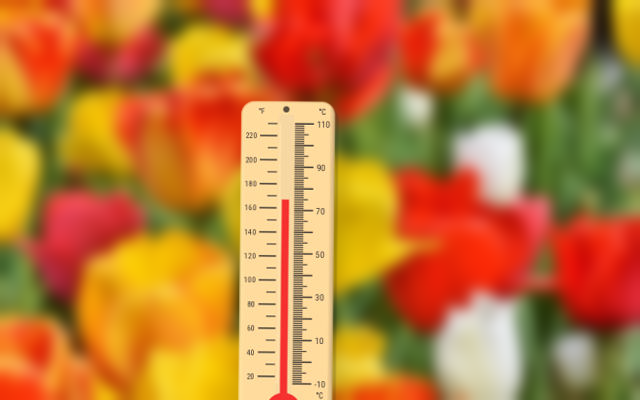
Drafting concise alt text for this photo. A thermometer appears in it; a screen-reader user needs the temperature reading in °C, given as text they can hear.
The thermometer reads 75 °C
